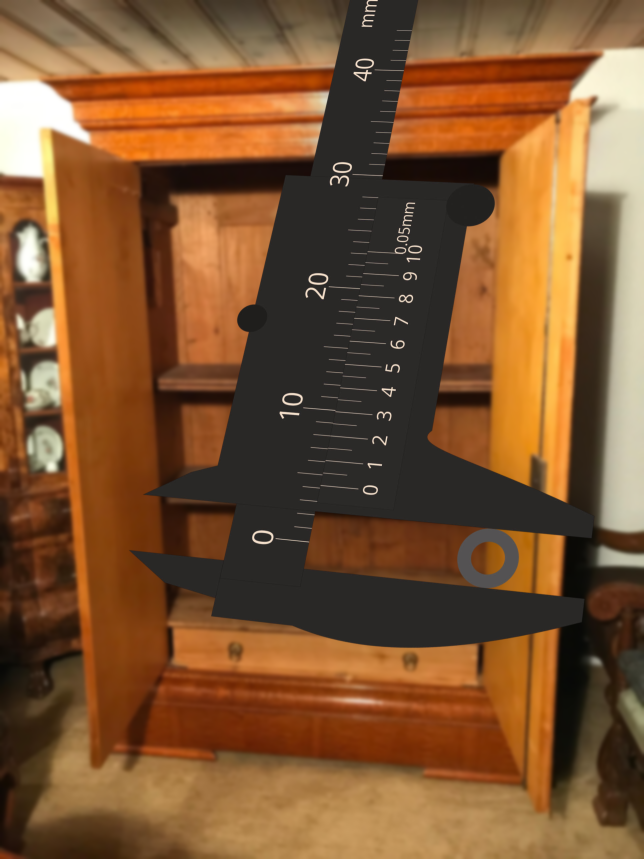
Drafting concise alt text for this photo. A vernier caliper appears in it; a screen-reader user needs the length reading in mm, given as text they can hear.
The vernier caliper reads 4.2 mm
